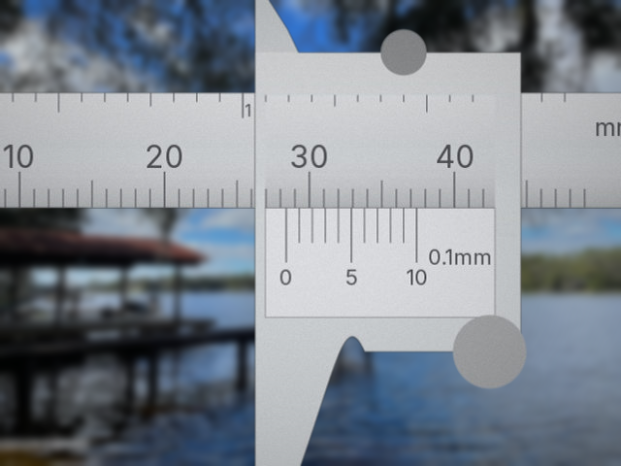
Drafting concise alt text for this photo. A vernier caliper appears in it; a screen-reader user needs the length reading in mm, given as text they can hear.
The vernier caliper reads 28.4 mm
